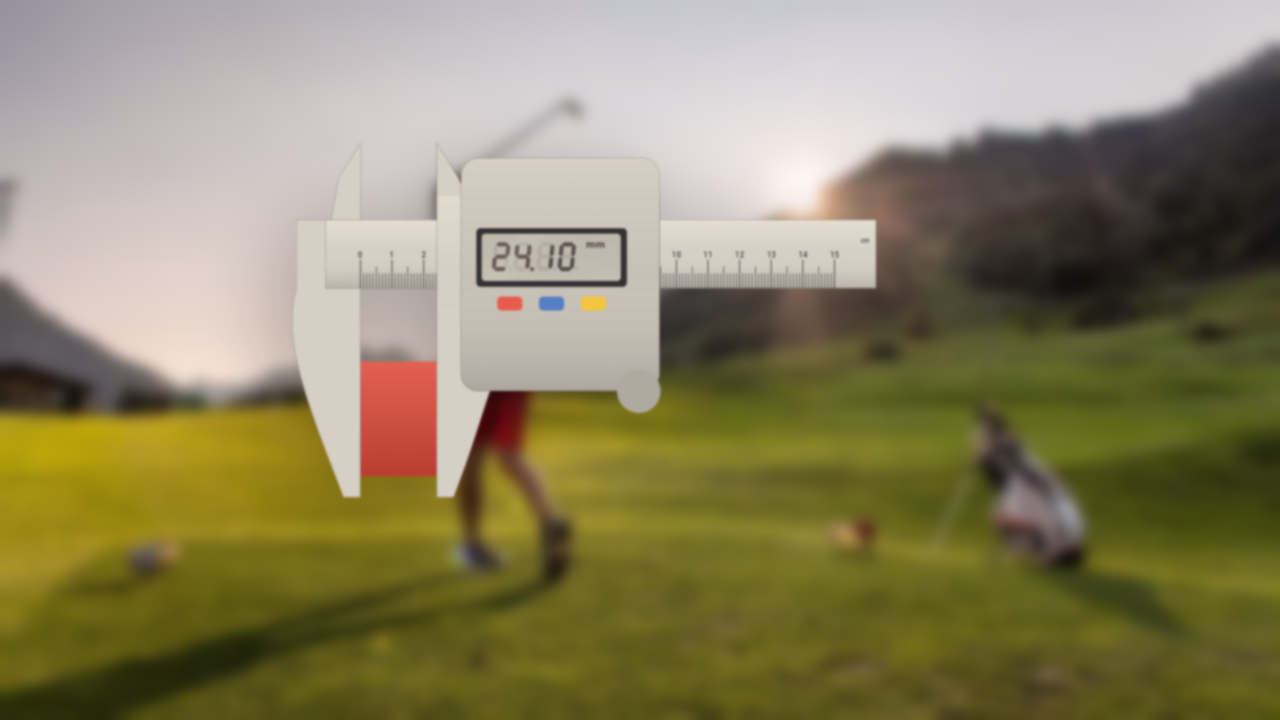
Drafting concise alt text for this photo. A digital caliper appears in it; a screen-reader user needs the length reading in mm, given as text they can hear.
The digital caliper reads 24.10 mm
